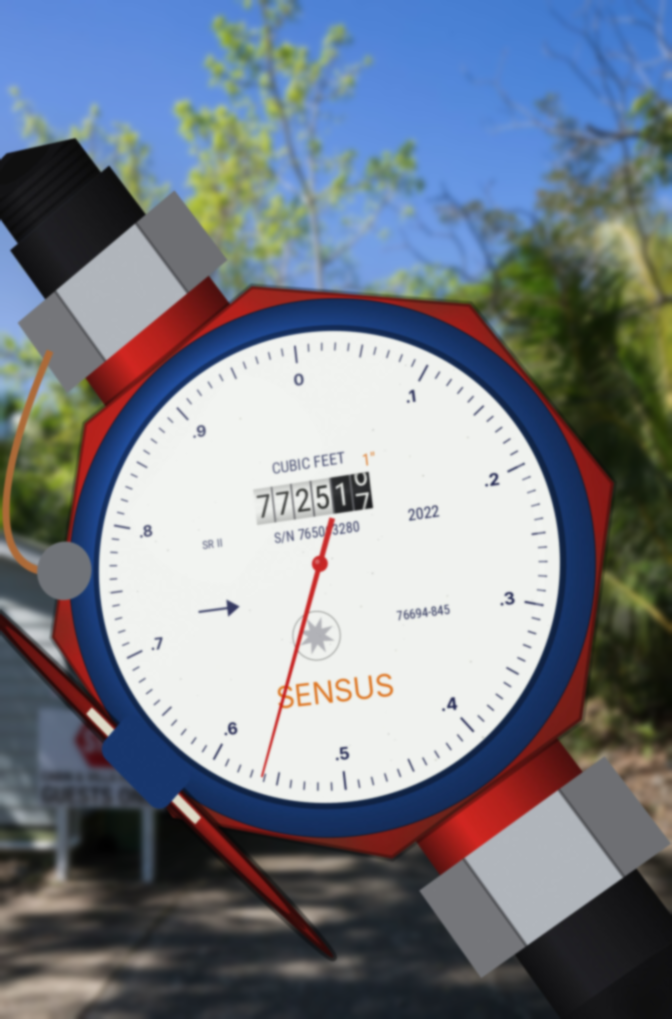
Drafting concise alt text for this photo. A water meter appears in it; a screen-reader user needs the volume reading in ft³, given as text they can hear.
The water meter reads 772516.56 ft³
